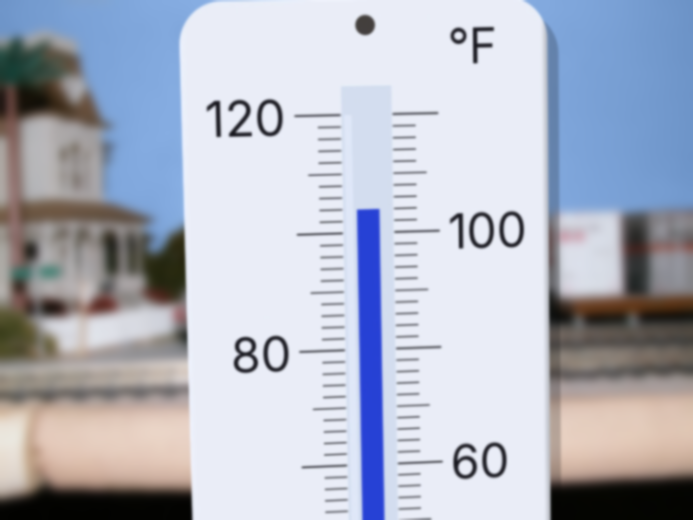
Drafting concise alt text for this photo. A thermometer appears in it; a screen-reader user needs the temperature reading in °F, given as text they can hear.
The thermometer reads 104 °F
